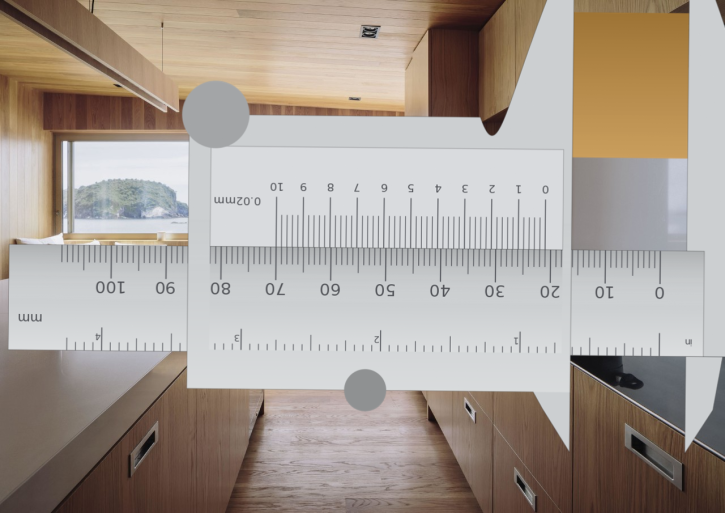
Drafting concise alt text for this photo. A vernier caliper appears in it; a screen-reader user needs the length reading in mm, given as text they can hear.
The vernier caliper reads 21.0 mm
